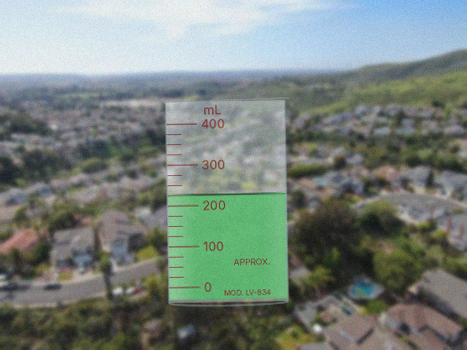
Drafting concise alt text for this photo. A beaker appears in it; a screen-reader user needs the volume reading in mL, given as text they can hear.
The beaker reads 225 mL
